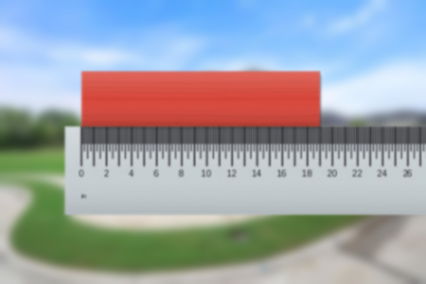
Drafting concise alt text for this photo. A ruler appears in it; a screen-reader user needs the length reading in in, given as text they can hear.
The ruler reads 19 in
